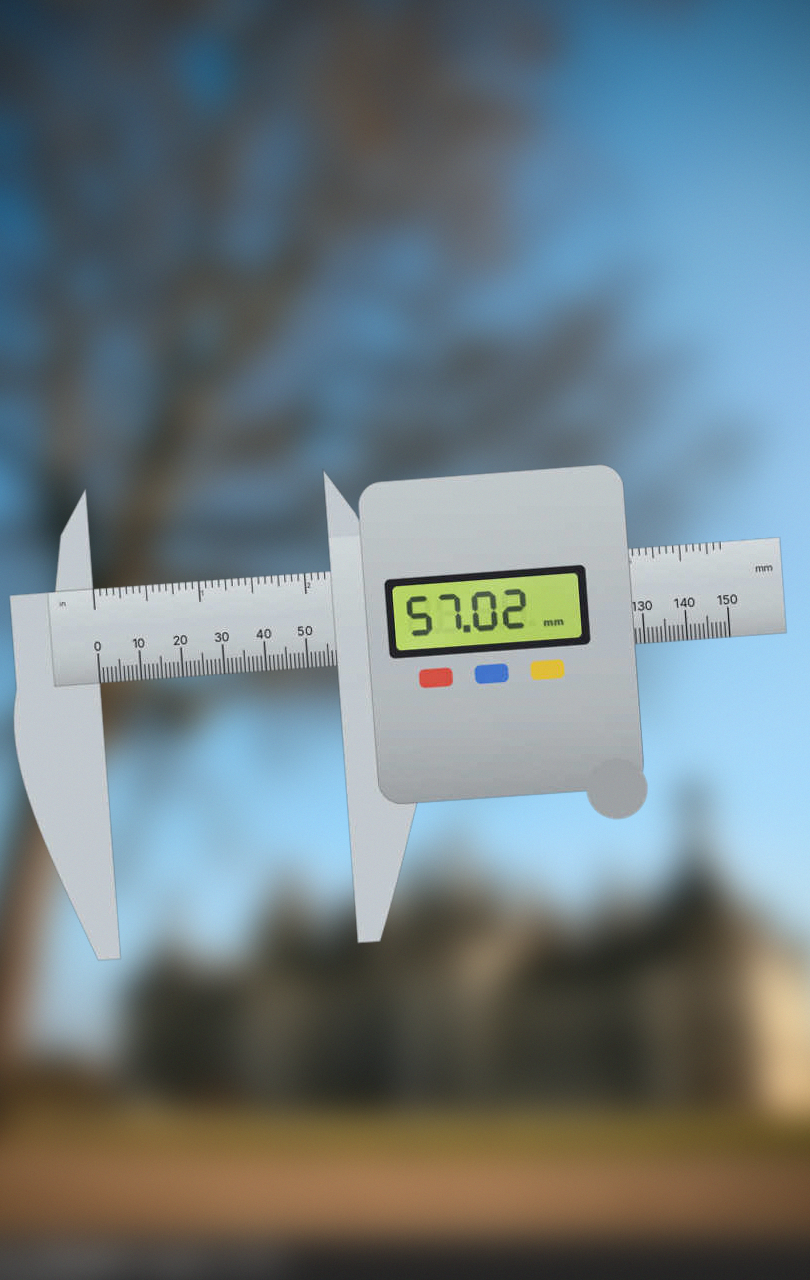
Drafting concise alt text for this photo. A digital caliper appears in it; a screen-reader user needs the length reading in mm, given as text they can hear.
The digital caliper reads 57.02 mm
